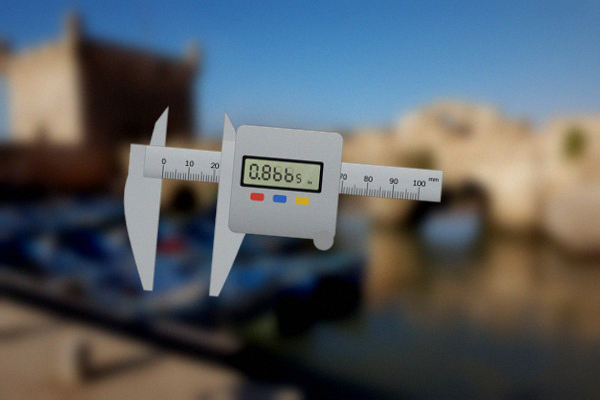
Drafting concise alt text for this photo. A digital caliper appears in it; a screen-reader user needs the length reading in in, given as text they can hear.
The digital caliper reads 0.8665 in
